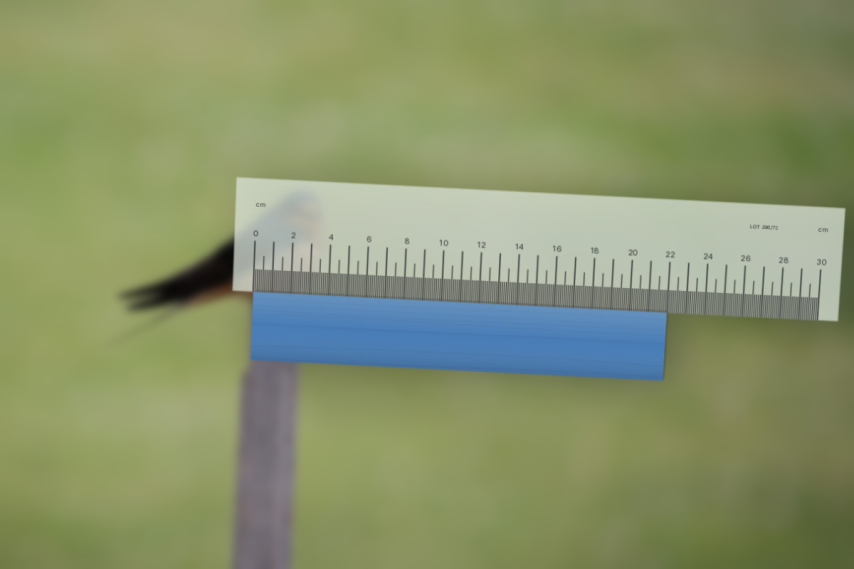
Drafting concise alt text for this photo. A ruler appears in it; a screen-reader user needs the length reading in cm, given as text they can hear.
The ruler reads 22 cm
